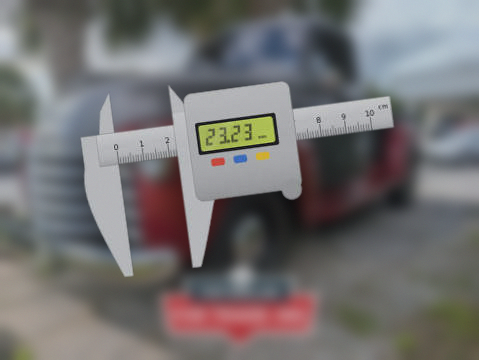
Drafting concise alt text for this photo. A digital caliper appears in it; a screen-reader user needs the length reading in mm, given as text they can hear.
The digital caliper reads 23.23 mm
